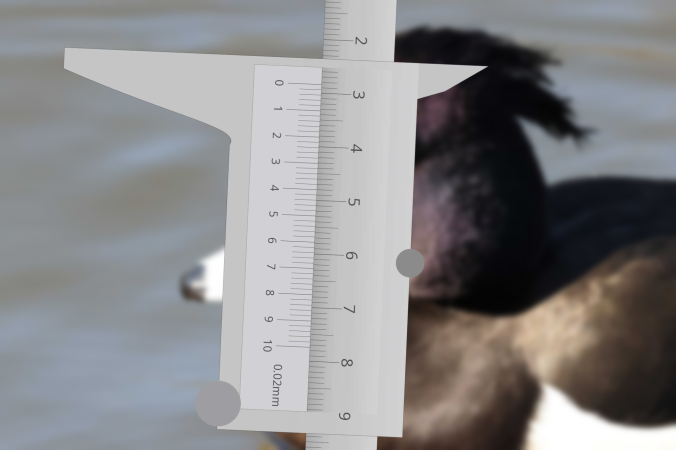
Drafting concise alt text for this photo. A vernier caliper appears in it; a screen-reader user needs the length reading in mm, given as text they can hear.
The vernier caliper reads 28.4 mm
